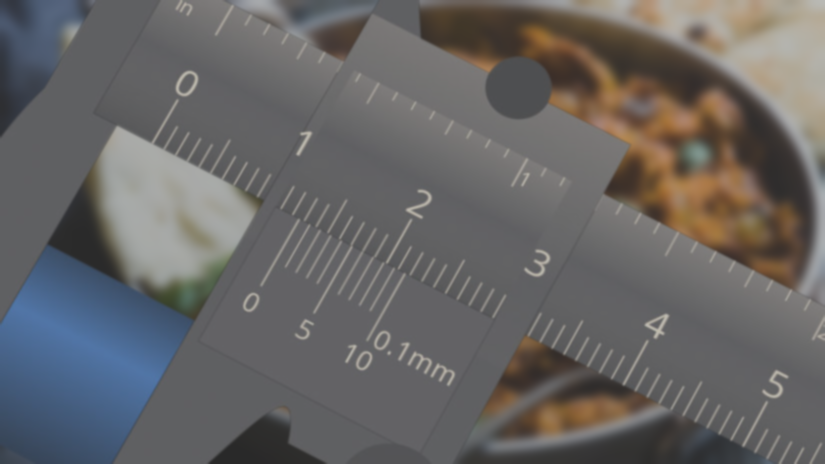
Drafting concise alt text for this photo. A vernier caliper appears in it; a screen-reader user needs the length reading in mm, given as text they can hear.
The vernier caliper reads 12.6 mm
